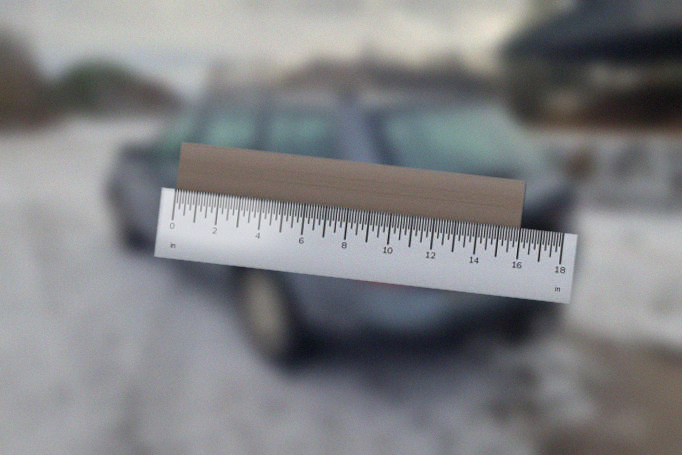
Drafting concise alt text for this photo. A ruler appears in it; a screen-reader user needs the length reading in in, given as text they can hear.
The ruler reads 16 in
